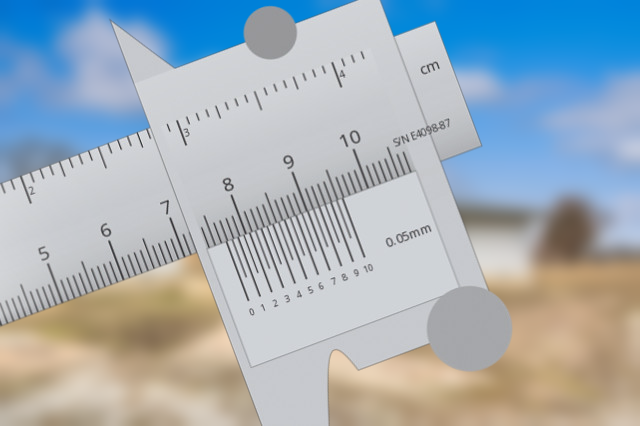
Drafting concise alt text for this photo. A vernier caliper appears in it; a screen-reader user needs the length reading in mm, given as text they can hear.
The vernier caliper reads 76.8 mm
